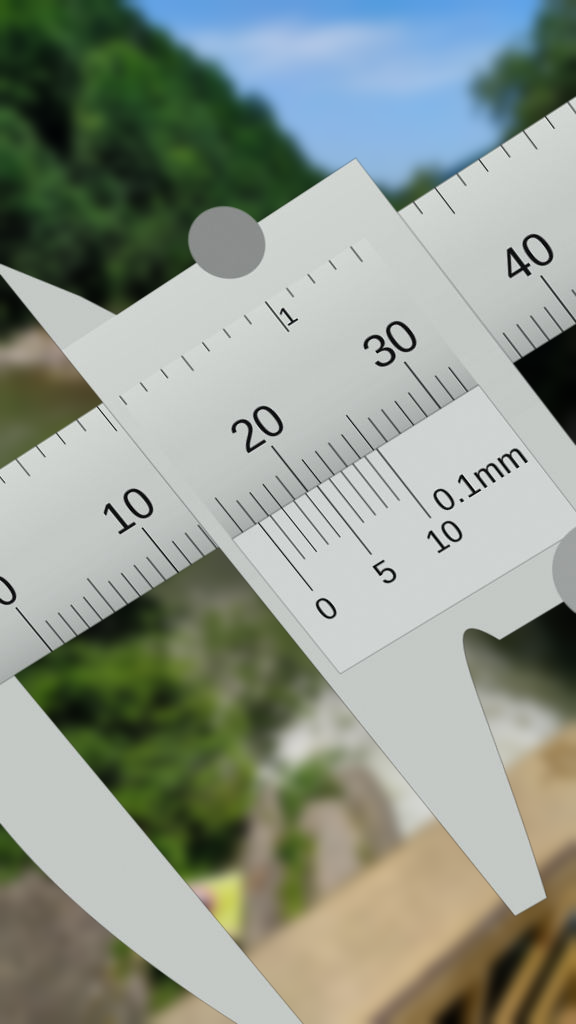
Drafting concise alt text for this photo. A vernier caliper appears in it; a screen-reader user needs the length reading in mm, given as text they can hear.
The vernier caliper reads 16.2 mm
